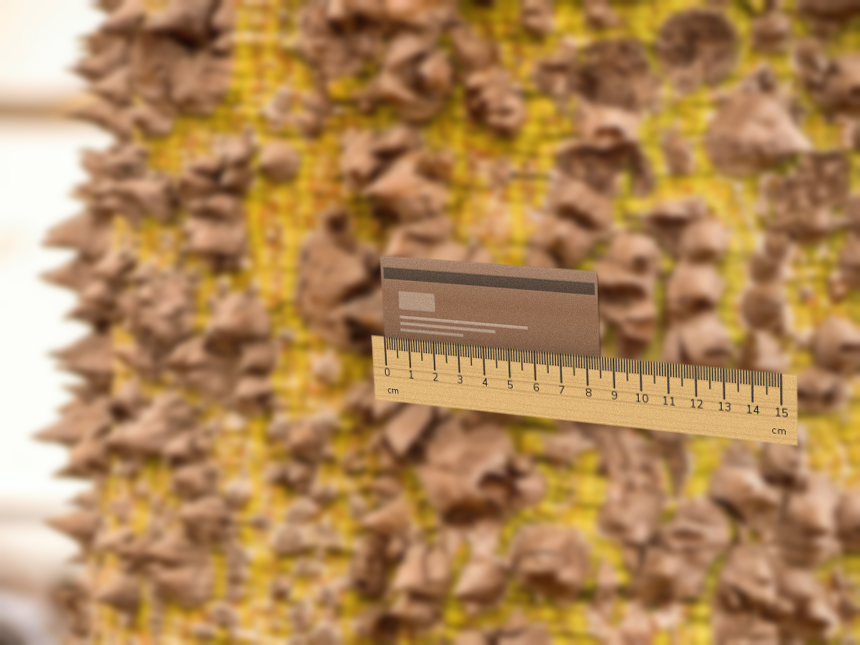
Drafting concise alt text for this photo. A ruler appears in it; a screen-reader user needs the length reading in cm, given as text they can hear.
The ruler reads 8.5 cm
